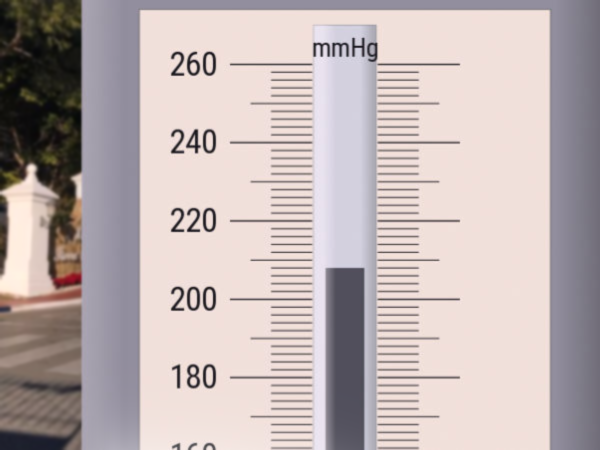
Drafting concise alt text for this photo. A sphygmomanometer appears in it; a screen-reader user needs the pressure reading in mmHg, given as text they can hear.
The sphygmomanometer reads 208 mmHg
